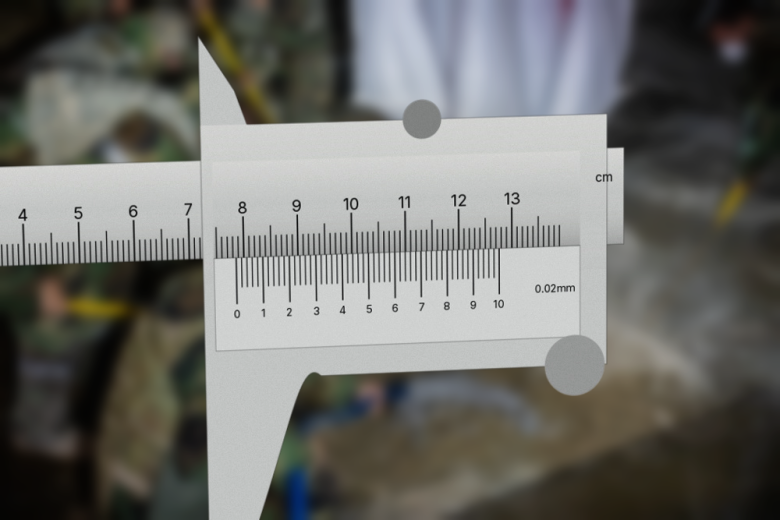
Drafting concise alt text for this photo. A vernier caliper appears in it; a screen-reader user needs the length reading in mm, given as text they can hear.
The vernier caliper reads 78.6 mm
